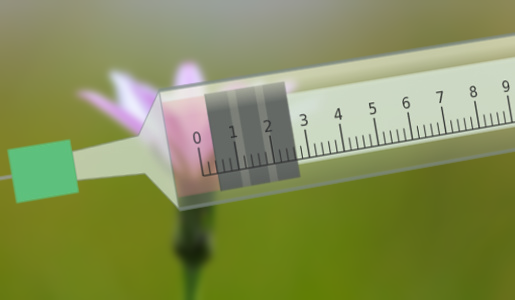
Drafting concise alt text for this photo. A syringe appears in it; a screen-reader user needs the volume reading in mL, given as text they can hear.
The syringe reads 0.4 mL
